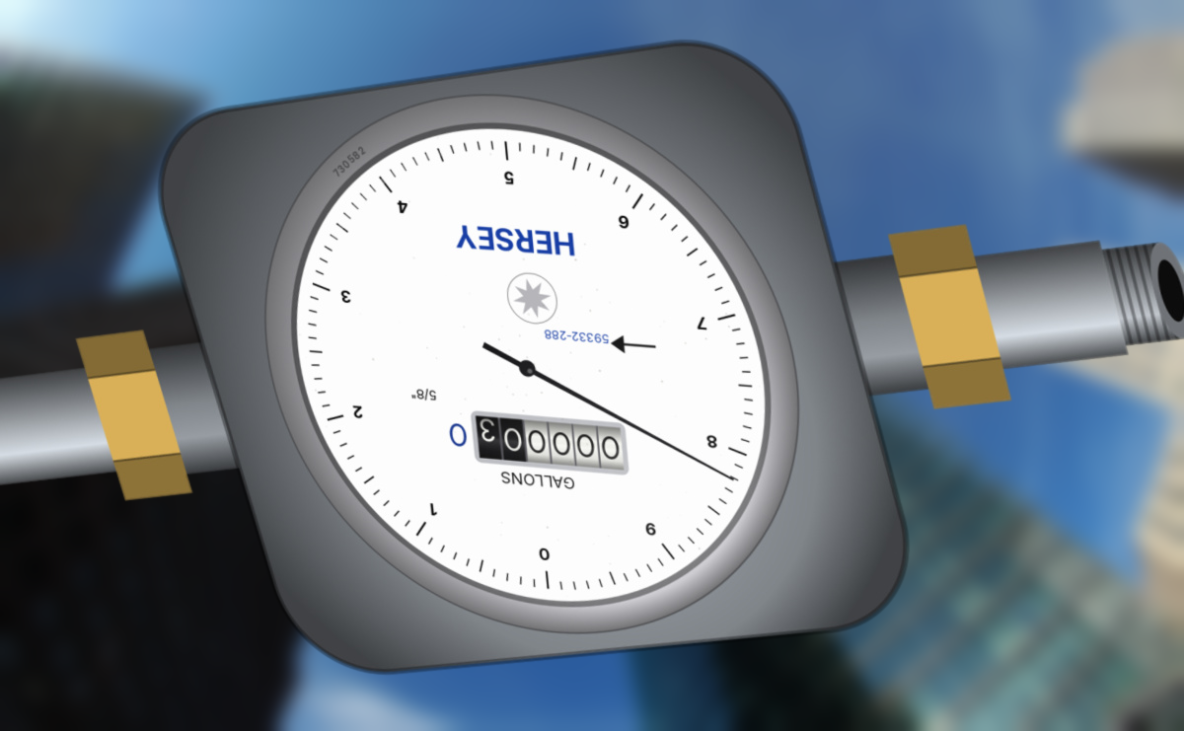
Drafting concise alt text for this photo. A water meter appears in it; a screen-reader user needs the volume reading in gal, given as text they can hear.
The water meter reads 28.2 gal
